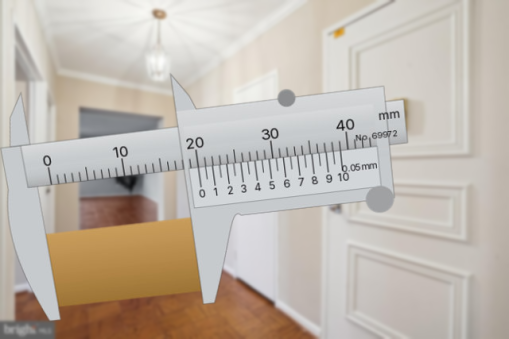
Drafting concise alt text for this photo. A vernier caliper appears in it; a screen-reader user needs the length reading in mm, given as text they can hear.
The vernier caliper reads 20.0 mm
